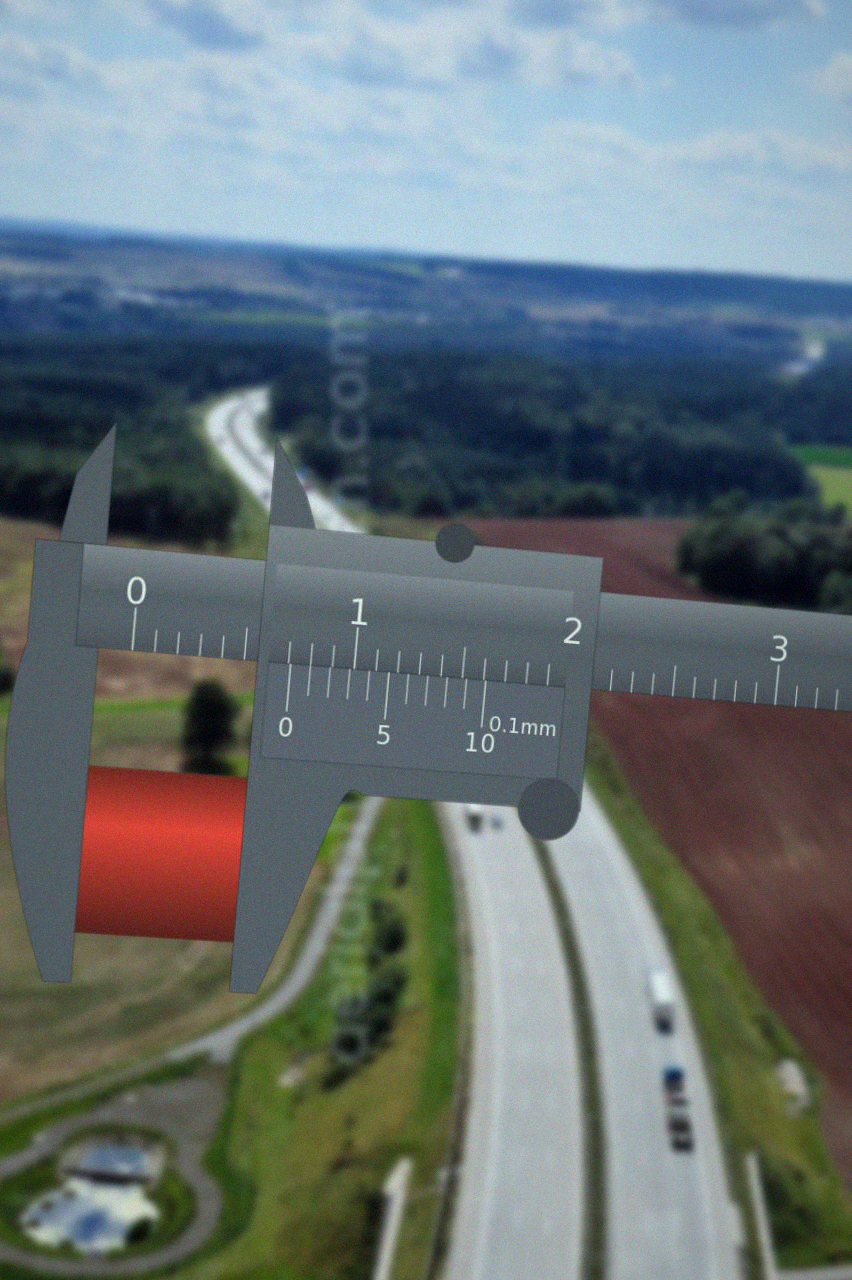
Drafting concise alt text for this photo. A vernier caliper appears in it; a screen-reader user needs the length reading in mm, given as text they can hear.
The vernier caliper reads 7.1 mm
